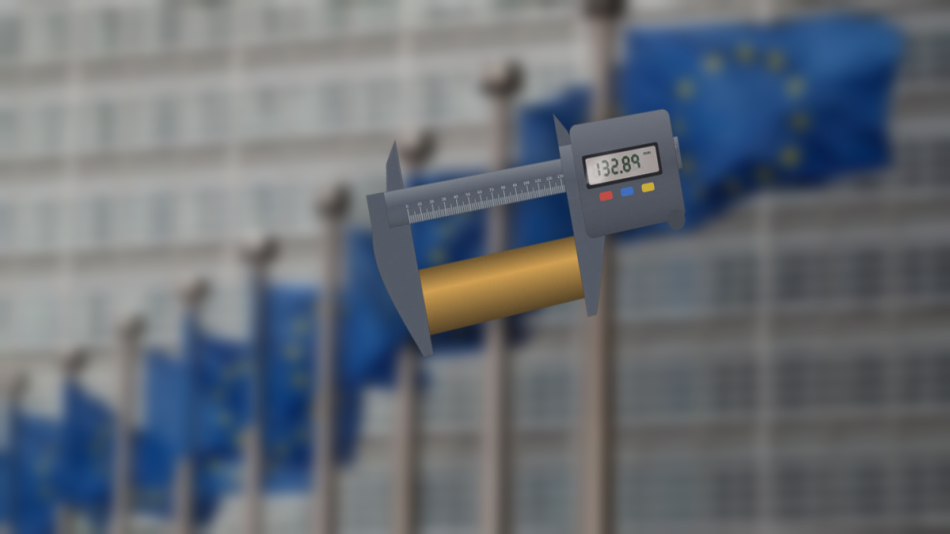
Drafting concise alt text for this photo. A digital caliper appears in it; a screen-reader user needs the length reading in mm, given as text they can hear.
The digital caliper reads 132.89 mm
